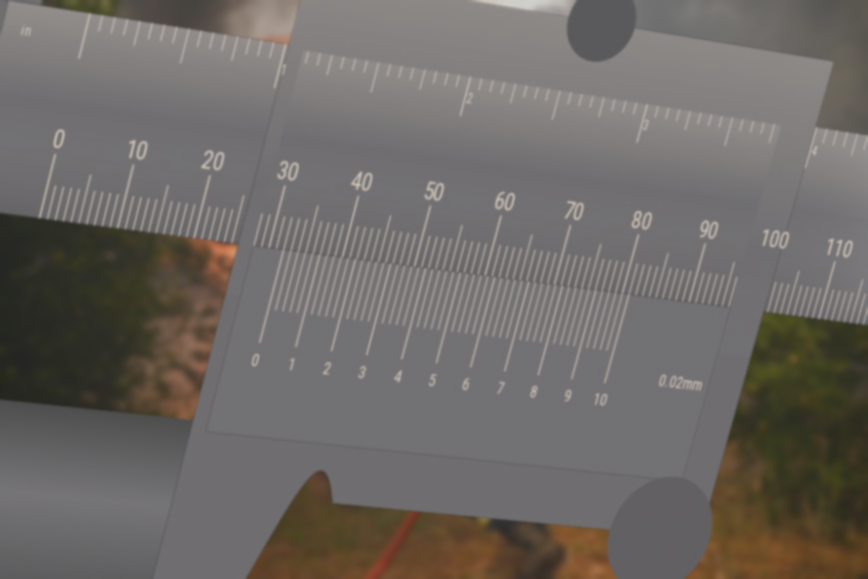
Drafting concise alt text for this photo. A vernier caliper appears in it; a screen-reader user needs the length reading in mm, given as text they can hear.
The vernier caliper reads 32.0 mm
